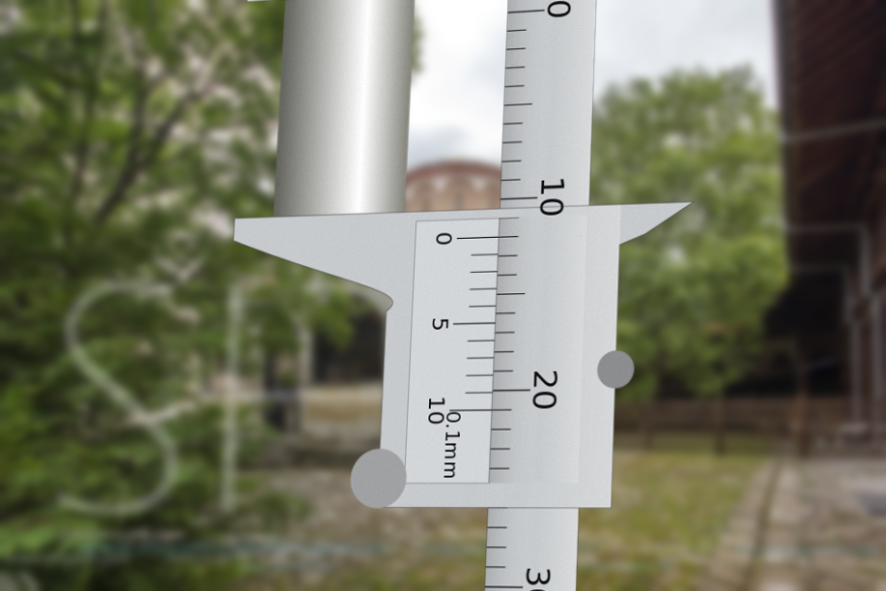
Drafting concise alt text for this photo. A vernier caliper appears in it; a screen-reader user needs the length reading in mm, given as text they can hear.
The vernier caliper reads 12.0 mm
